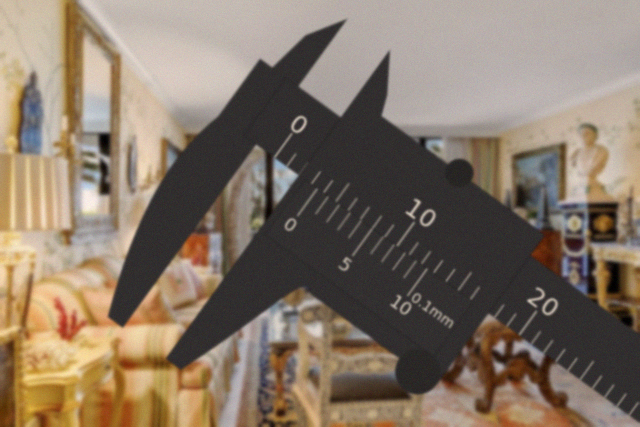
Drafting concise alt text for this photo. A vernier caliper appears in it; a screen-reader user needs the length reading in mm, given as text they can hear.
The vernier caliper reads 3.5 mm
